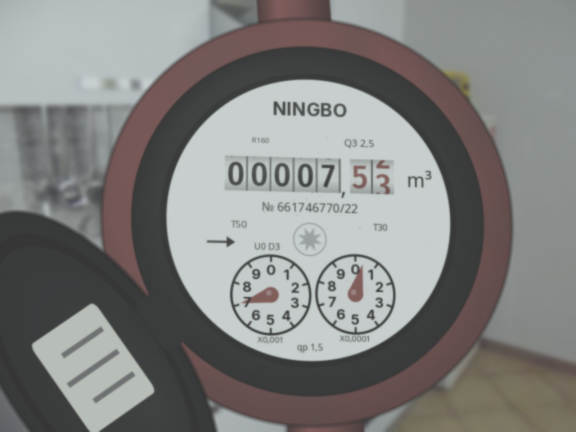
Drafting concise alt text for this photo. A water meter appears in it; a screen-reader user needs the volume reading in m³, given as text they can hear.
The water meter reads 7.5270 m³
